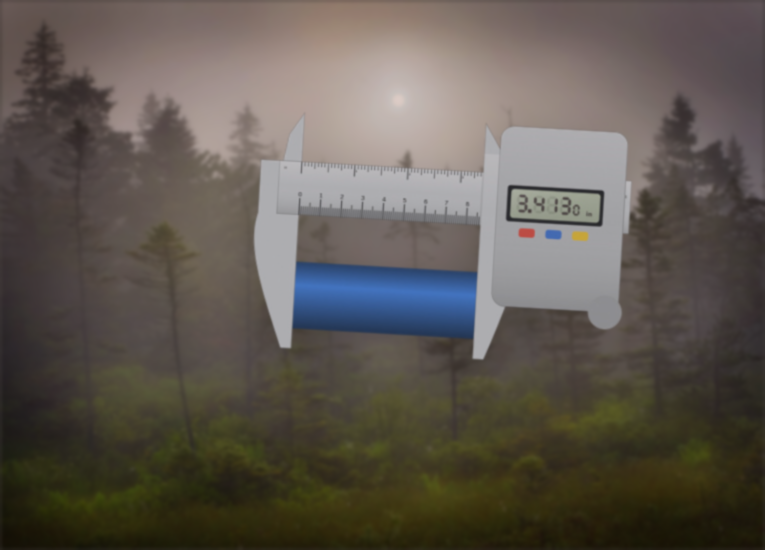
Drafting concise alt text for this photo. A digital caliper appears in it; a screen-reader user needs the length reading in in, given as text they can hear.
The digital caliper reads 3.4130 in
